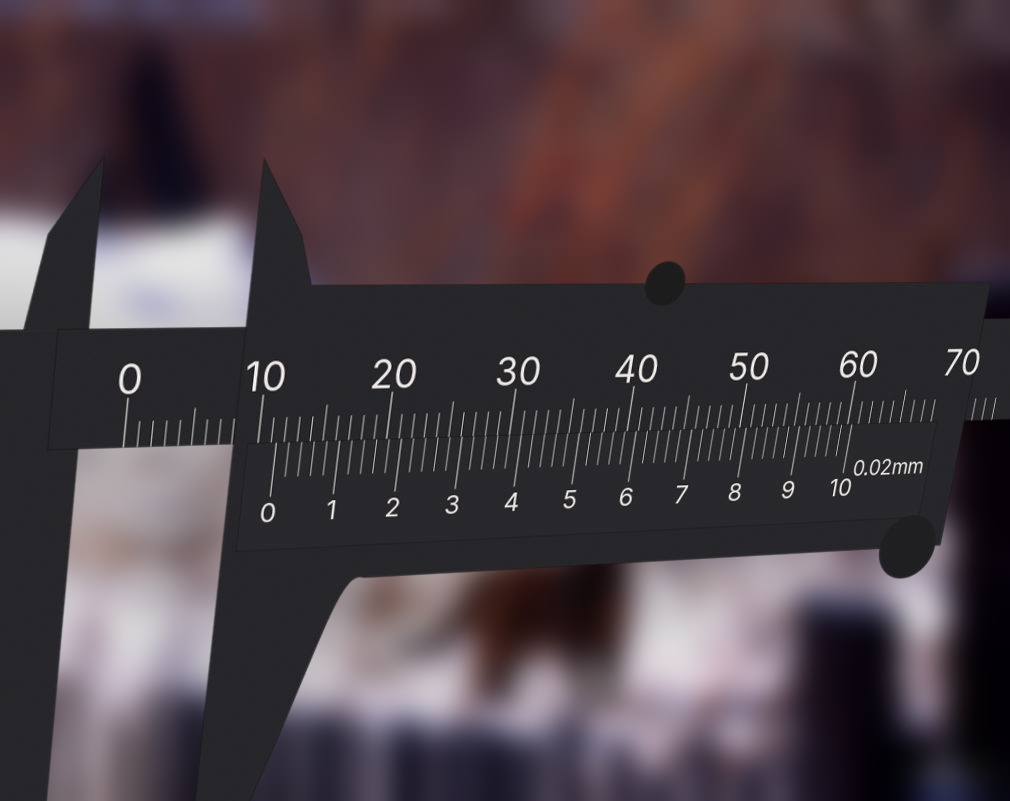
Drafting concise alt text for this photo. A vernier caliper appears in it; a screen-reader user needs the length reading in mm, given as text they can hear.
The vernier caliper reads 11.4 mm
